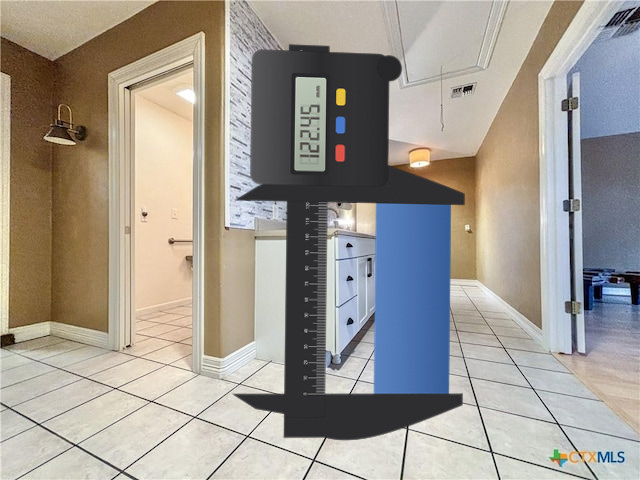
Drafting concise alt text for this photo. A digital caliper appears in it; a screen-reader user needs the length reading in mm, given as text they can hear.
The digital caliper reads 122.45 mm
